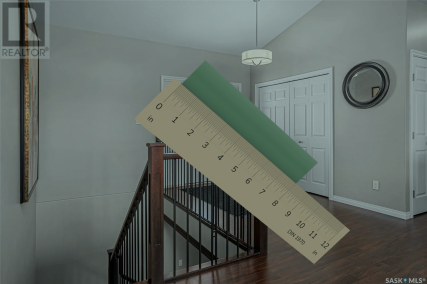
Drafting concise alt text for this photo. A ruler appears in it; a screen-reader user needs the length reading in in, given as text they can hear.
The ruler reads 8 in
